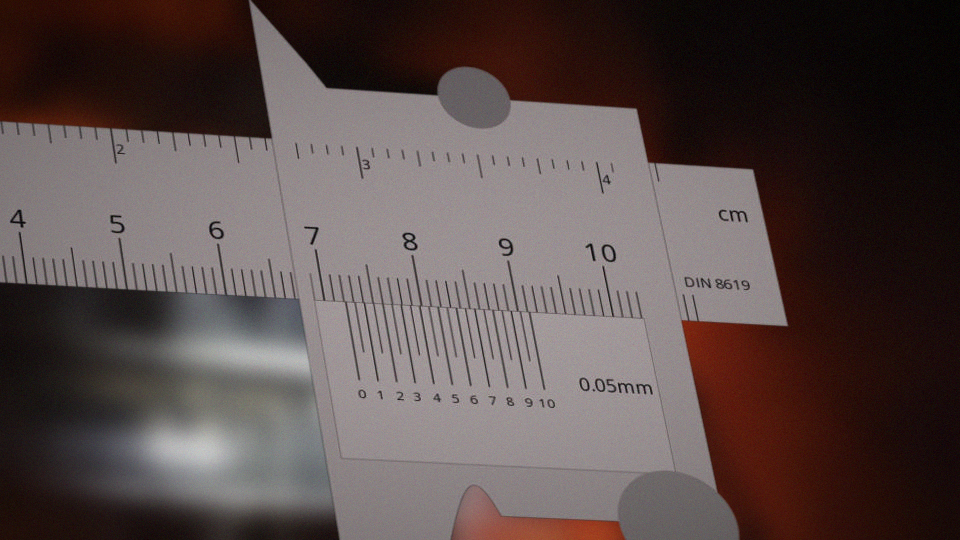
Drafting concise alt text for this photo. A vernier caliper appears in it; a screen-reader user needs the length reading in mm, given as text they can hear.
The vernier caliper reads 72.2 mm
